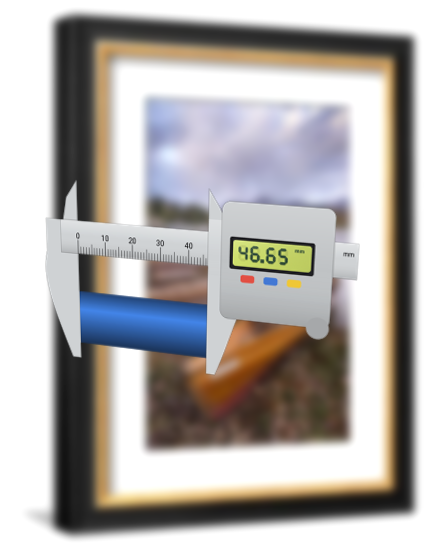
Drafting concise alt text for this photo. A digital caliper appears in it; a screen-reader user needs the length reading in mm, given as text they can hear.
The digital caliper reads 46.65 mm
